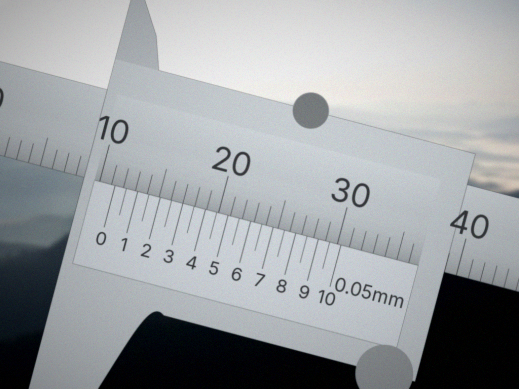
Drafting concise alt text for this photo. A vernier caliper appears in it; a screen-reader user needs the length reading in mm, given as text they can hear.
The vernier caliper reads 11.3 mm
